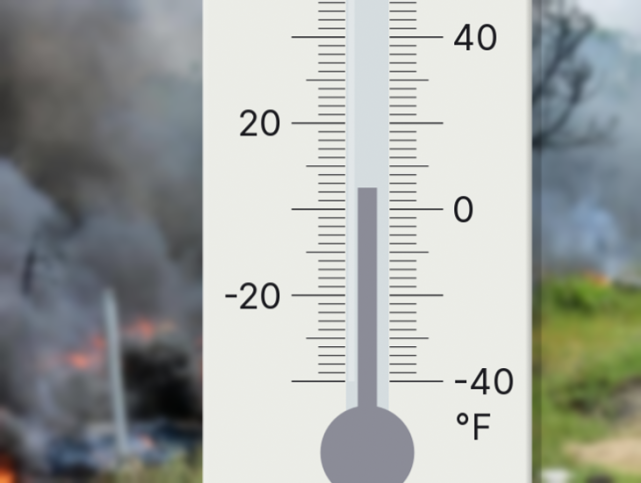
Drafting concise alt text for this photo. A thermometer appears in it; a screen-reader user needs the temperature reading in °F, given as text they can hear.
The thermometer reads 5 °F
